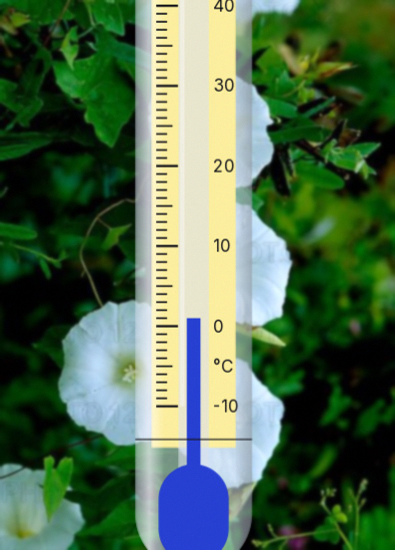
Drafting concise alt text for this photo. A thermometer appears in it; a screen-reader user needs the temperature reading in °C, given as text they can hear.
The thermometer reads 1 °C
